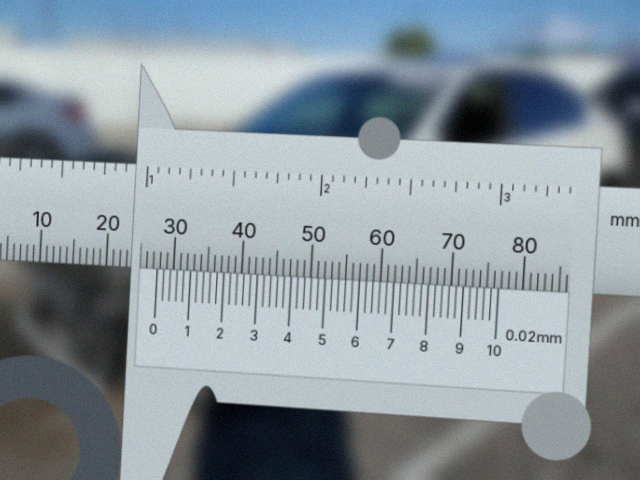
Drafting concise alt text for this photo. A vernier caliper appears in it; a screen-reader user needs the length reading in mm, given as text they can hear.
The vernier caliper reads 27.6 mm
